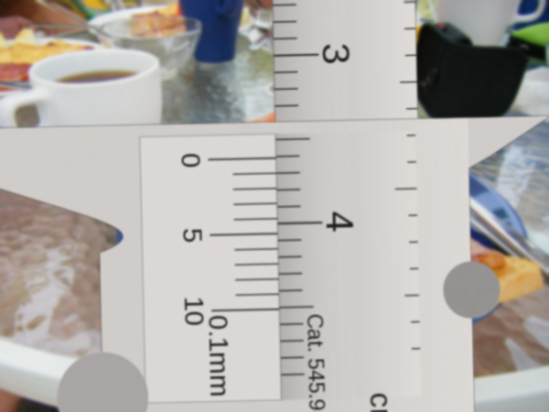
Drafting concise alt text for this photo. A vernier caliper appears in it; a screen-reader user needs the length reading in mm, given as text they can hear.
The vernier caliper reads 36.1 mm
